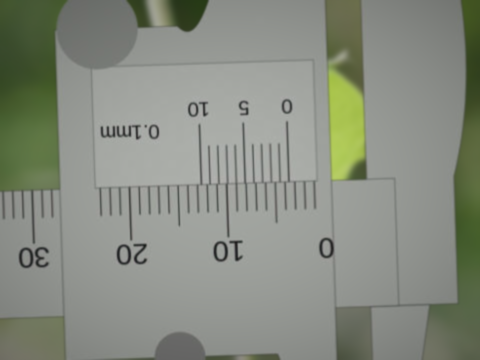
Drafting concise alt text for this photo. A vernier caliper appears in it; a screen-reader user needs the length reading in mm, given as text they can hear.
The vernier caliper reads 3.6 mm
